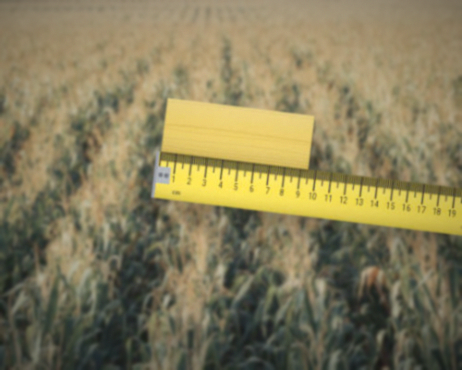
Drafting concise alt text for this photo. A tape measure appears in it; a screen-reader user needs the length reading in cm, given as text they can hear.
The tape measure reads 9.5 cm
